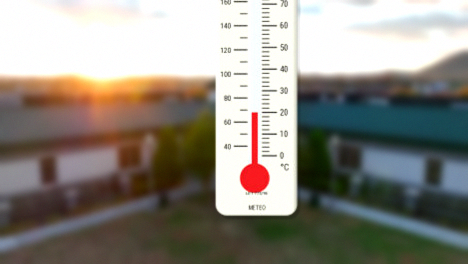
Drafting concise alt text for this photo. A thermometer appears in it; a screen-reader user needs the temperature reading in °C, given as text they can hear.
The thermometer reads 20 °C
